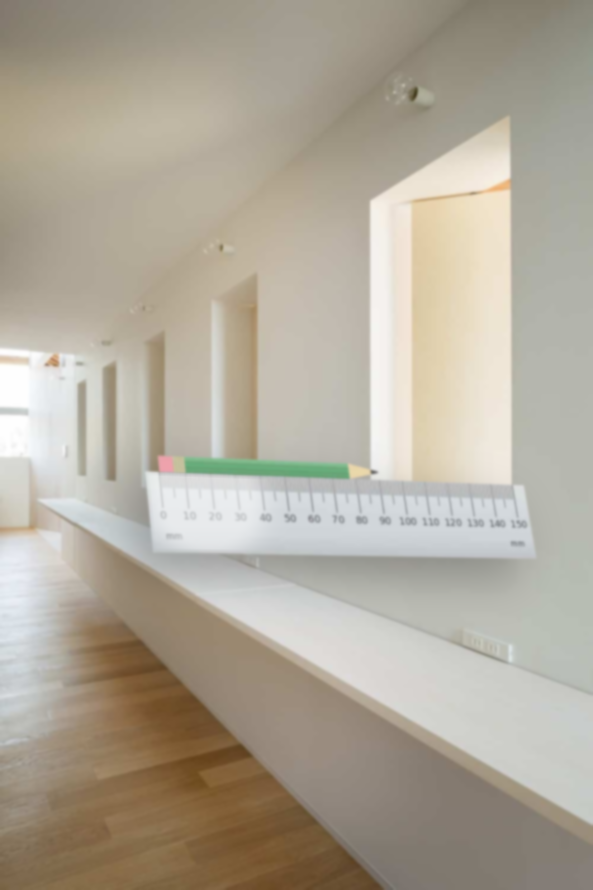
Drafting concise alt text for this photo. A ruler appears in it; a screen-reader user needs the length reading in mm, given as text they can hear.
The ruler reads 90 mm
